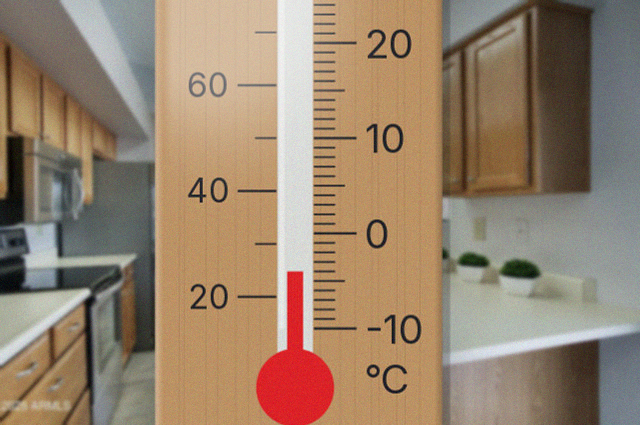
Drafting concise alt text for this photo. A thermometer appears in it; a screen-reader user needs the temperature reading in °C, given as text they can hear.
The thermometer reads -4 °C
